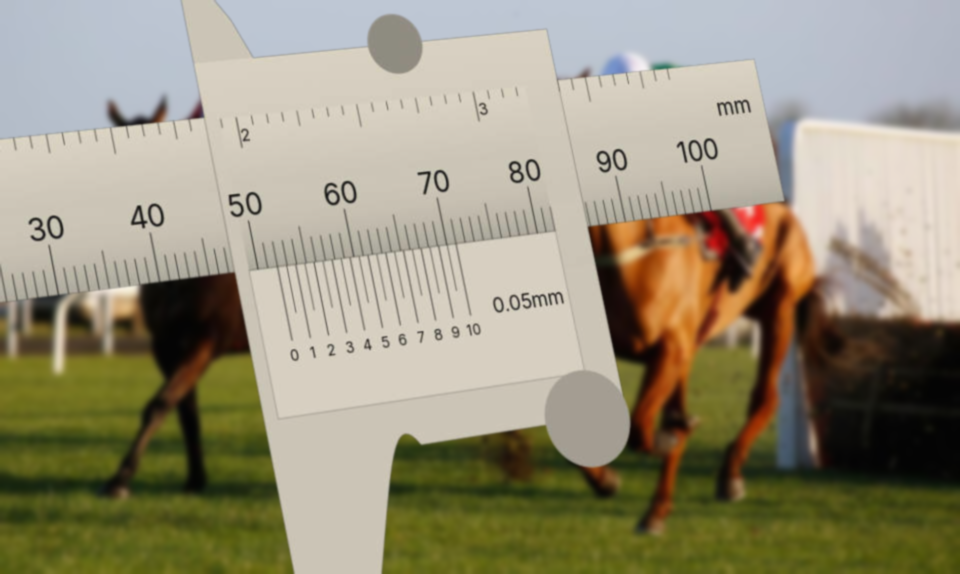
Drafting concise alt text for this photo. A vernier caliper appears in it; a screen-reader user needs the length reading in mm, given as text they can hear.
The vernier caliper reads 52.0 mm
